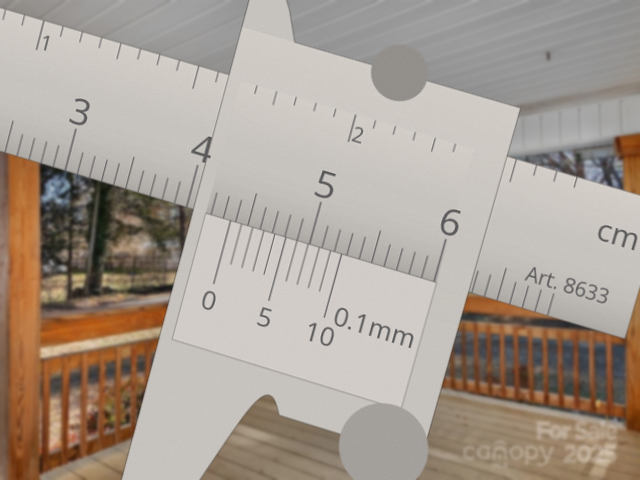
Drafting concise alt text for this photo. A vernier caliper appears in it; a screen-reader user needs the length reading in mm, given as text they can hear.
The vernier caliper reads 43.6 mm
